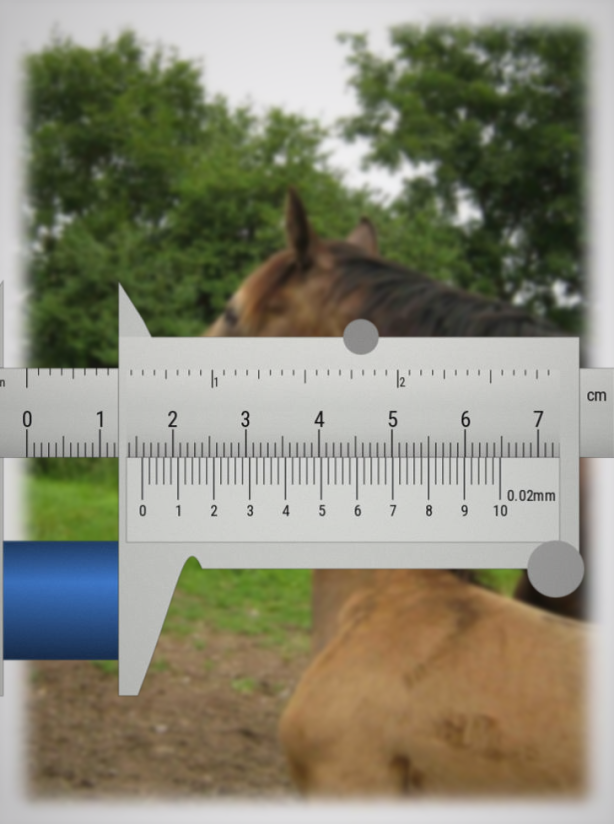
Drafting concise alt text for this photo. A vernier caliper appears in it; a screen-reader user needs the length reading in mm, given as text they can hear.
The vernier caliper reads 15.8 mm
